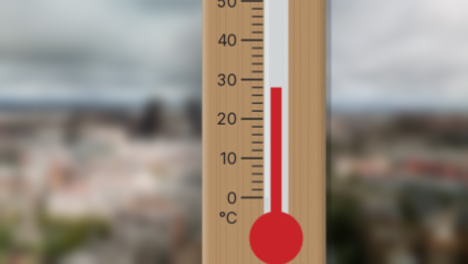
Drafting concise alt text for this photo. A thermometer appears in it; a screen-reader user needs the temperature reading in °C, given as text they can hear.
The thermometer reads 28 °C
